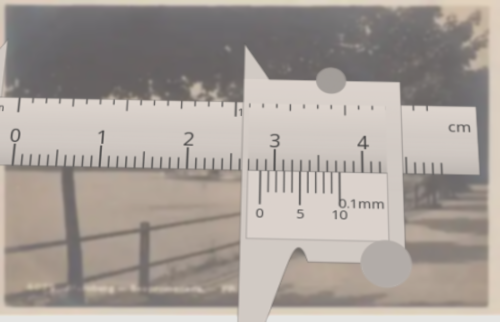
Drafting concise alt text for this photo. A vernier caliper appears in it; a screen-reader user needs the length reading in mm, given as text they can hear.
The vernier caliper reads 28.4 mm
